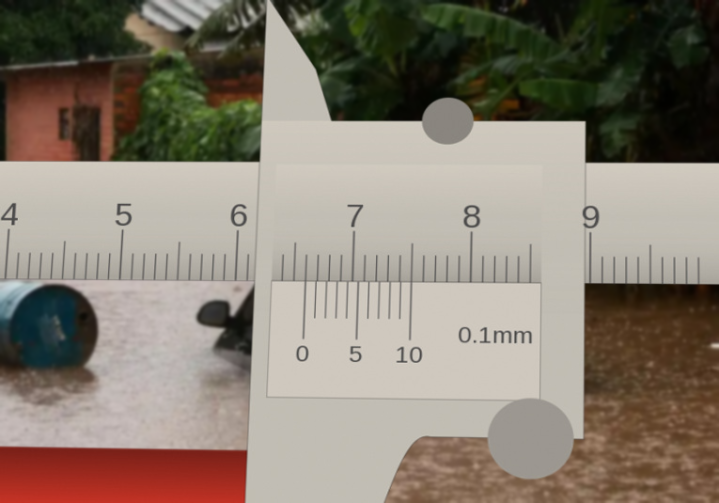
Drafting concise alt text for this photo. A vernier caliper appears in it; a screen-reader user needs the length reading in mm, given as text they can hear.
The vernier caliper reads 66.0 mm
